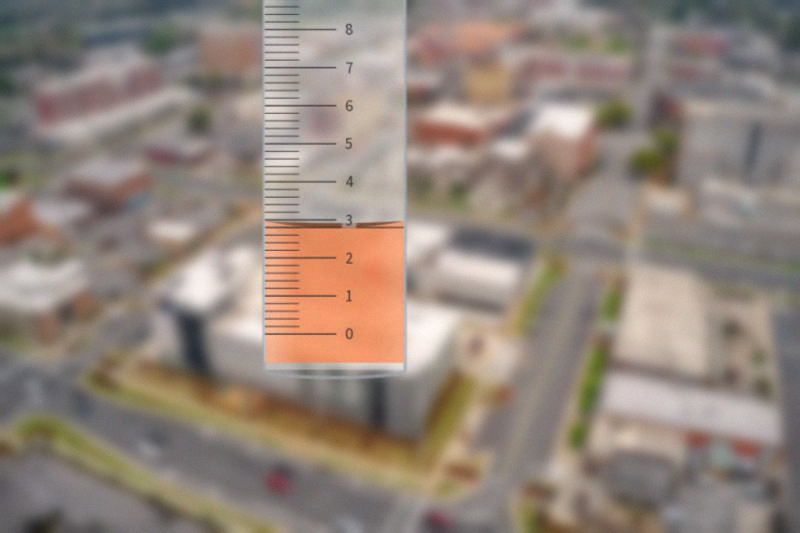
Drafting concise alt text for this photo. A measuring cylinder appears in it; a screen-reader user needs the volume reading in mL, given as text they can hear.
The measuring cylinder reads 2.8 mL
